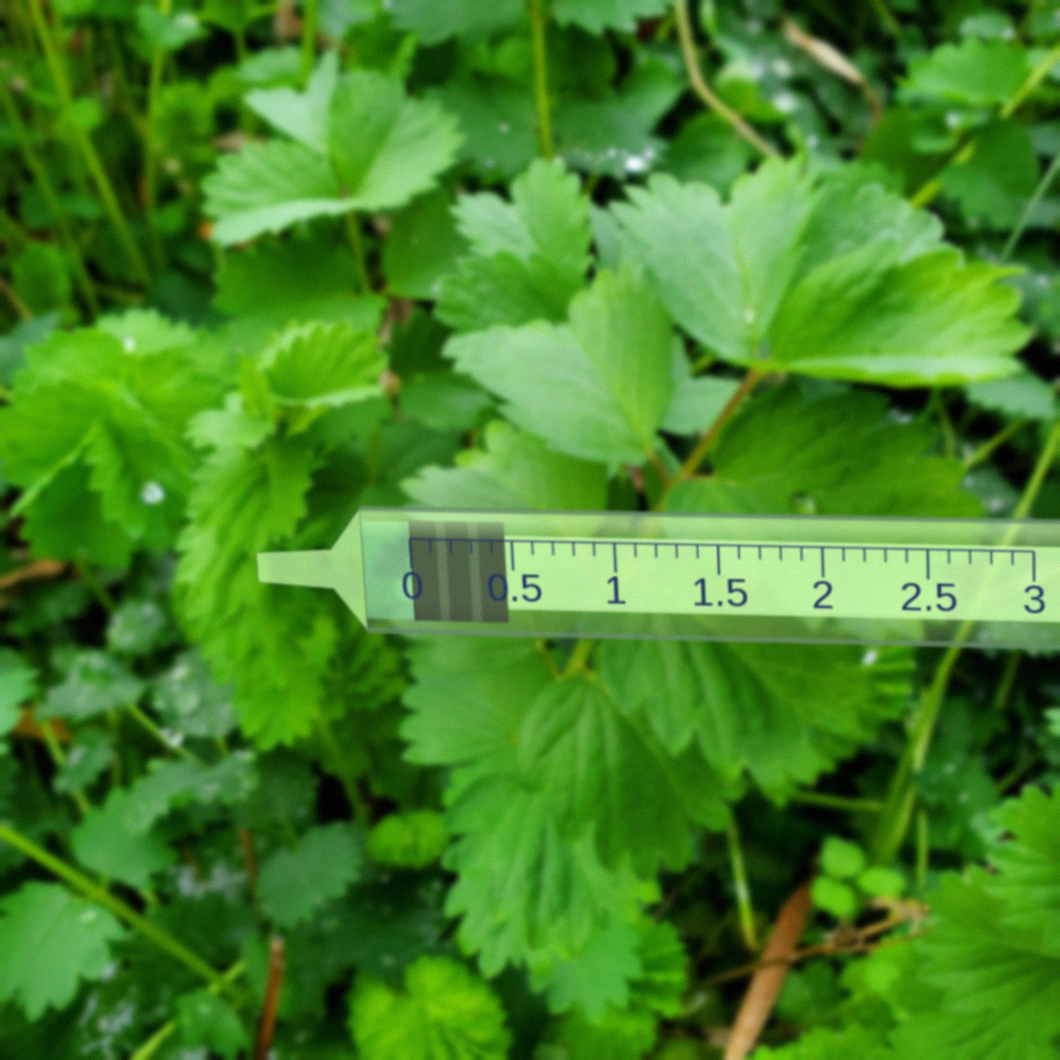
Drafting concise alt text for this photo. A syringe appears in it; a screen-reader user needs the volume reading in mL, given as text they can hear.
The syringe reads 0 mL
